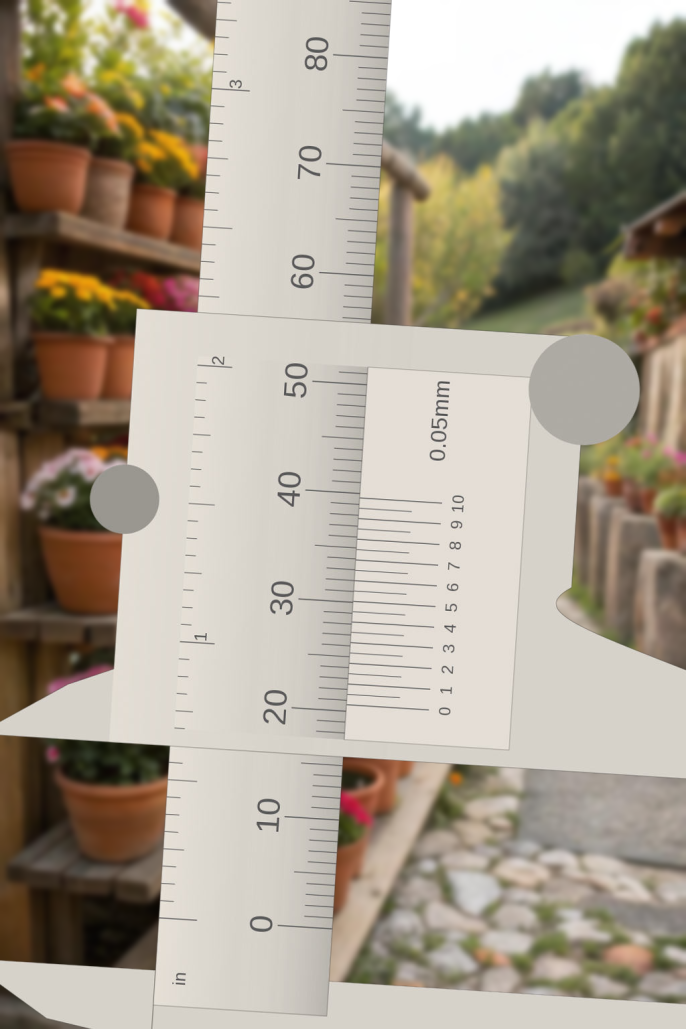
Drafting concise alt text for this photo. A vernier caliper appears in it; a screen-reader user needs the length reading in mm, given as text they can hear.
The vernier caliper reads 20.6 mm
